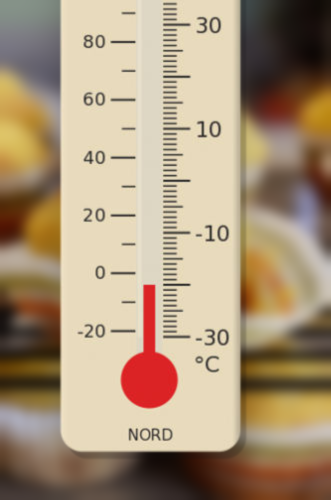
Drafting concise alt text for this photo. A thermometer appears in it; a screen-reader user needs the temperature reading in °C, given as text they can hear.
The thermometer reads -20 °C
